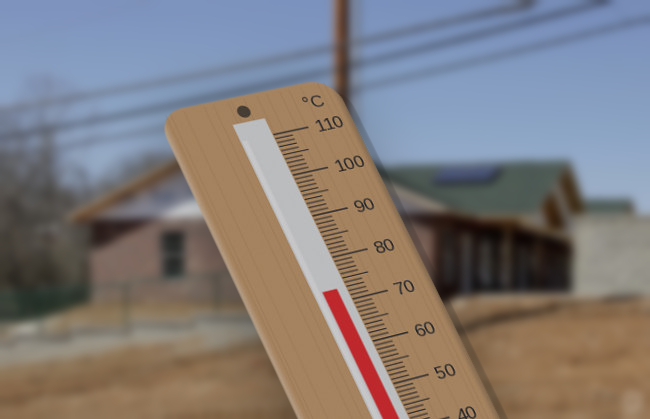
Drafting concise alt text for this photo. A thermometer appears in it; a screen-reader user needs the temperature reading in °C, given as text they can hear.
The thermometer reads 73 °C
